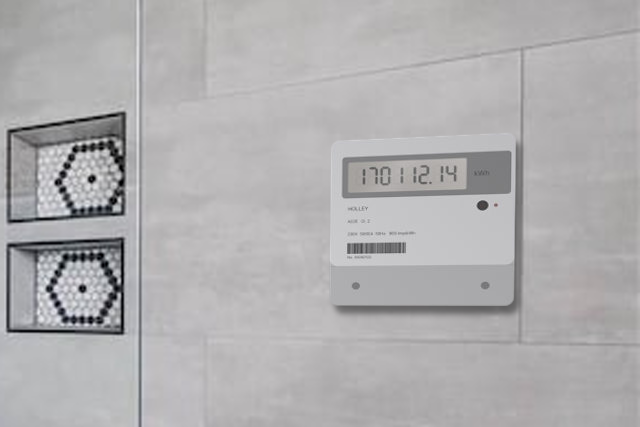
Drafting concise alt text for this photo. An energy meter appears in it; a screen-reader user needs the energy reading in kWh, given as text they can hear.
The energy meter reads 170112.14 kWh
